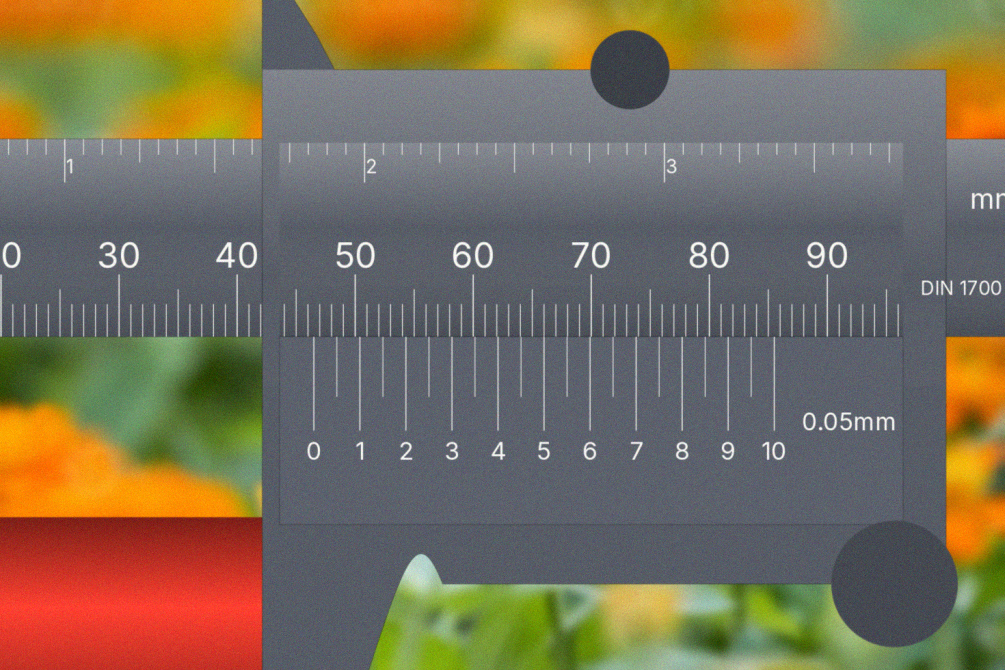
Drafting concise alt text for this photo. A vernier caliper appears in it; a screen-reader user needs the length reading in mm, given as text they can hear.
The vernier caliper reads 46.5 mm
